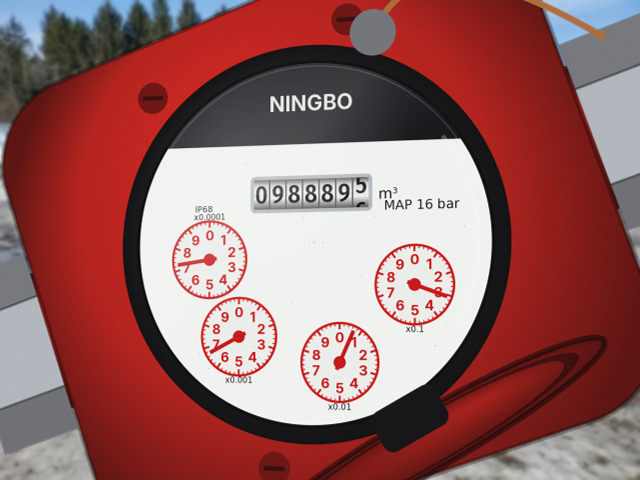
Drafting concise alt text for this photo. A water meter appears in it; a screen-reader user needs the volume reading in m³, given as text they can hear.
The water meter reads 988895.3067 m³
